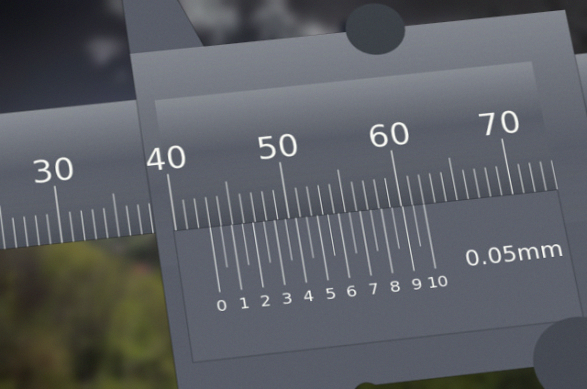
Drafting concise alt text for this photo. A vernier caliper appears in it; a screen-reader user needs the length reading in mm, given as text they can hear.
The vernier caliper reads 43.0 mm
